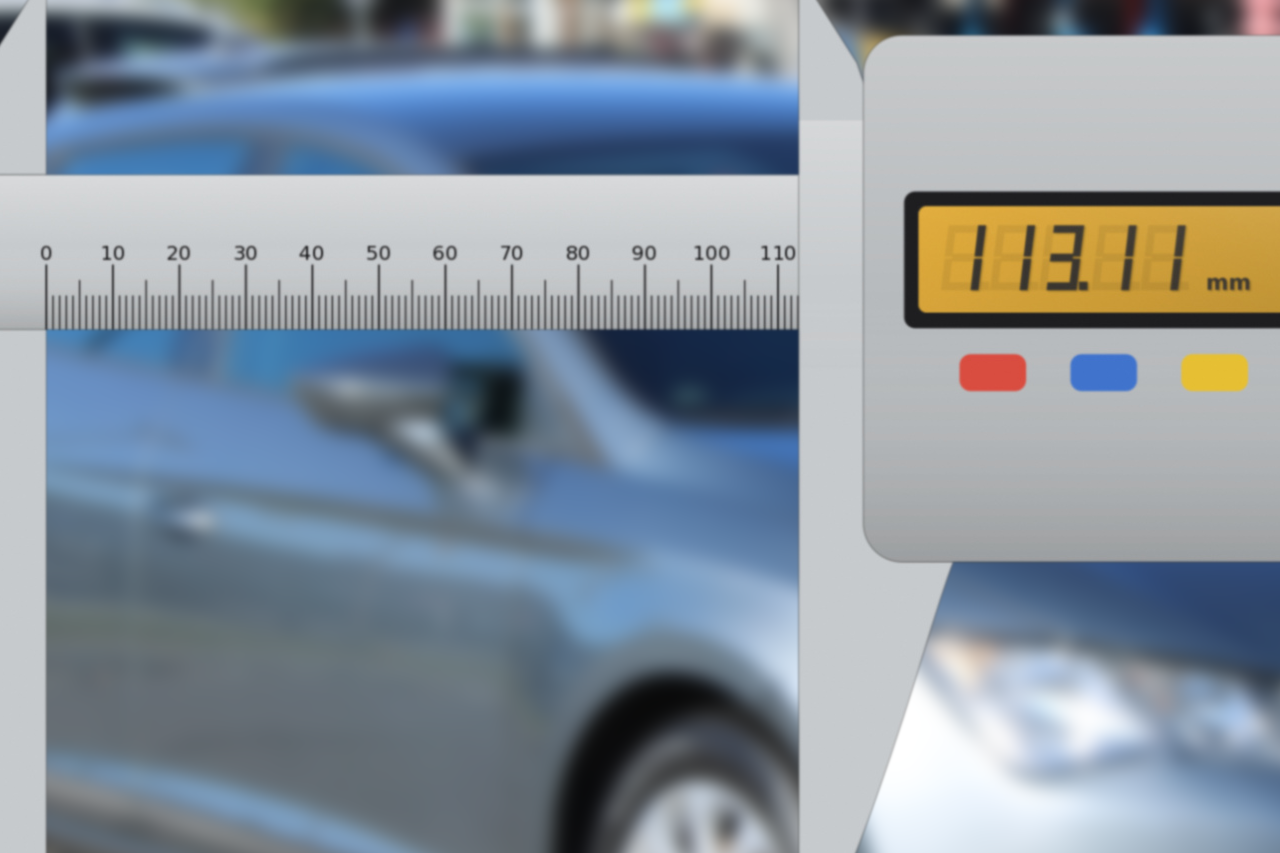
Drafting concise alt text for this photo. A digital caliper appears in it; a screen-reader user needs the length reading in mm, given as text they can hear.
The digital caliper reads 113.11 mm
